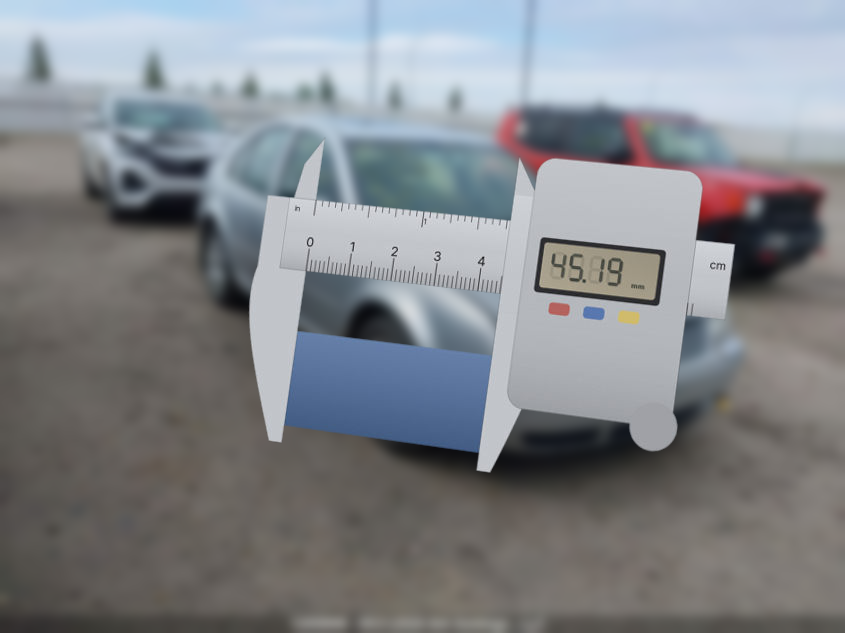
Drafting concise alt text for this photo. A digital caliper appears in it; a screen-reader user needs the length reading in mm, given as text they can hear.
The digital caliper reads 45.19 mm
